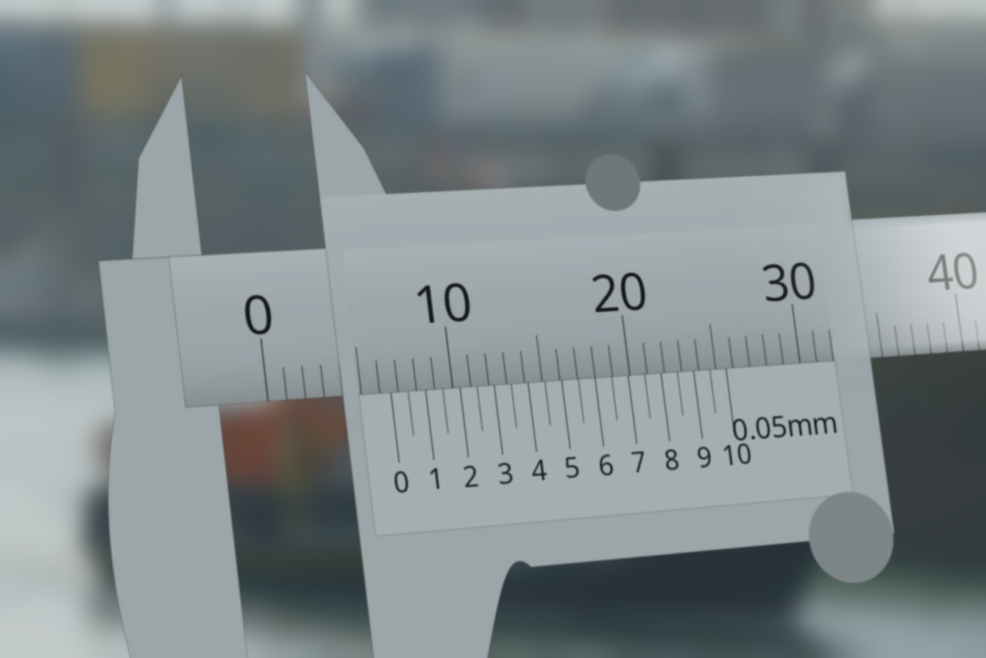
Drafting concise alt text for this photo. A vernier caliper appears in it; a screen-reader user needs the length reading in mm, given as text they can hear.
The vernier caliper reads 6.6 mm
